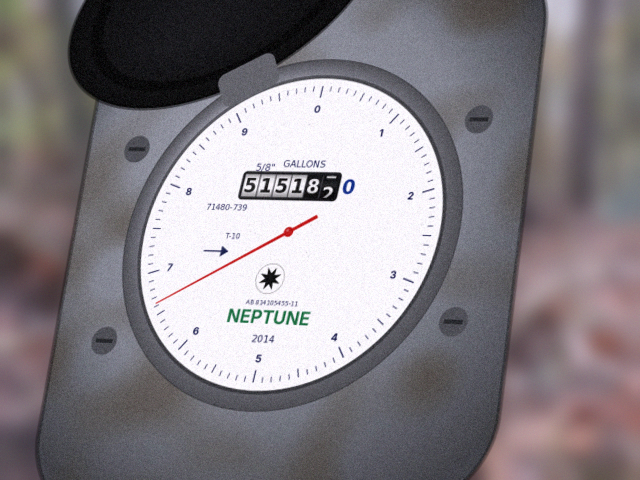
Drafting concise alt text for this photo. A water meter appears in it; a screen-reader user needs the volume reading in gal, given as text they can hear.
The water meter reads 5151816.6 gal
